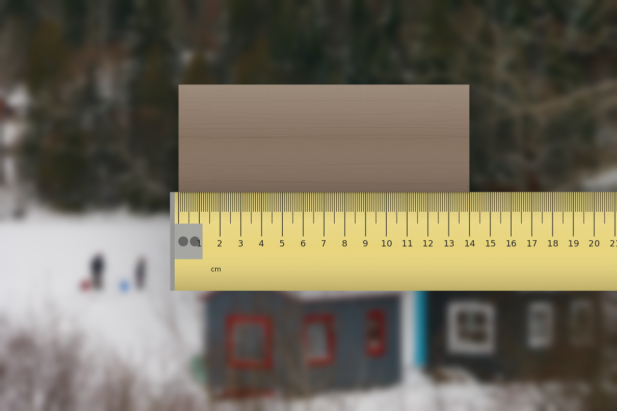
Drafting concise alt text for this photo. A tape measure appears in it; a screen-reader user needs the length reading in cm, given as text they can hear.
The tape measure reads 14 cm
